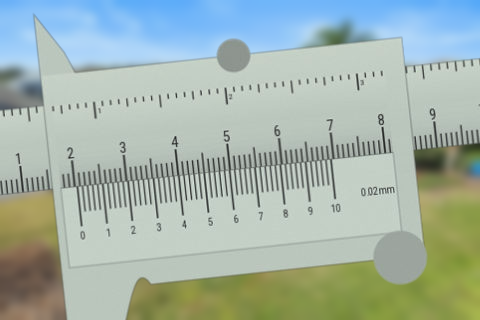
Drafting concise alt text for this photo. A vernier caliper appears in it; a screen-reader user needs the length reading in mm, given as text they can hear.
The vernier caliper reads 20.5 mm
